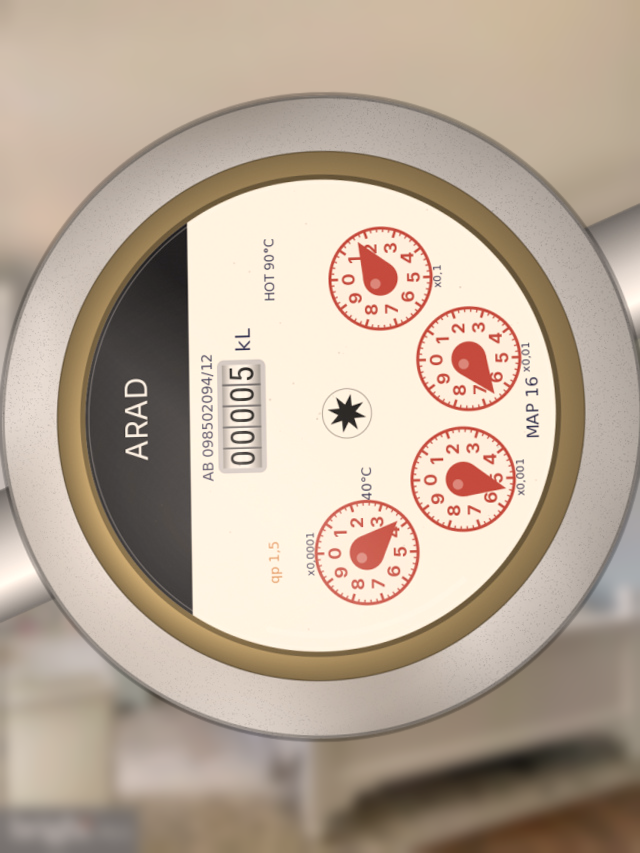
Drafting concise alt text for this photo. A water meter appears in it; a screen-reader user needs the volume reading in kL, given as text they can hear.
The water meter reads 5.1653 kL
